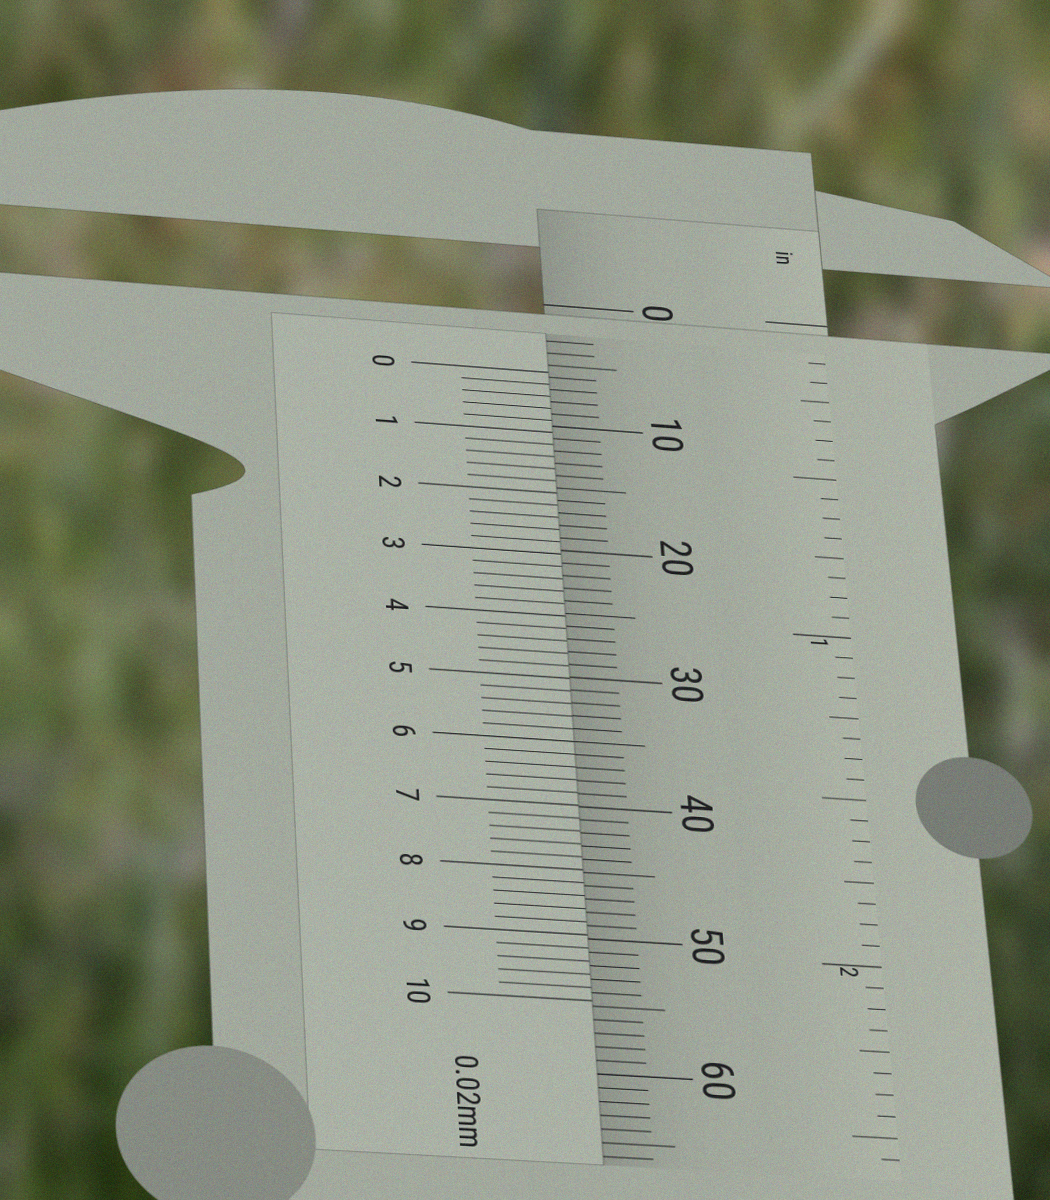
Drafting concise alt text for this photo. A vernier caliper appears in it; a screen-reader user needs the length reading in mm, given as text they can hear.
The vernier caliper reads 5.6 mm
